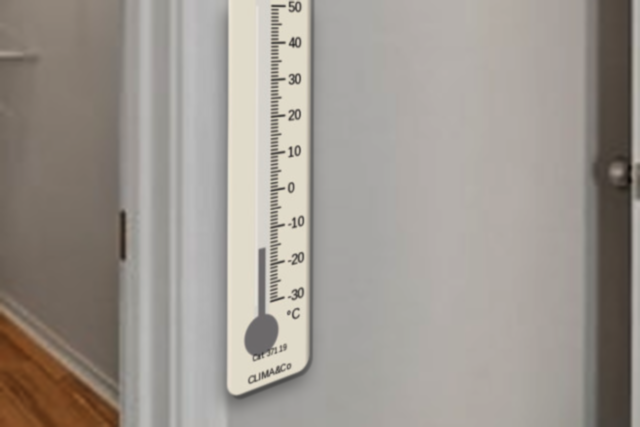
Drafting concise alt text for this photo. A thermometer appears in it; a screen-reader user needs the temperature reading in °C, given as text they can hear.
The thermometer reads -15 °C
